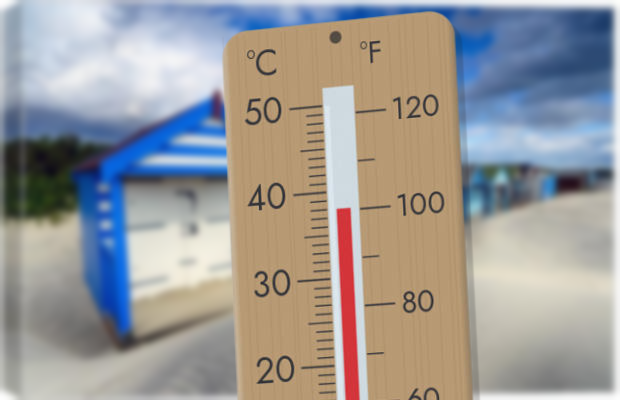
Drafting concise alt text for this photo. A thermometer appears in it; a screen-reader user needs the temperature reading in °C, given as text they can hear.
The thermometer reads 38 °C
